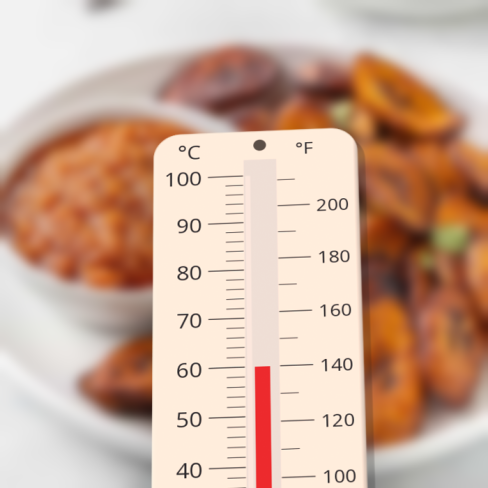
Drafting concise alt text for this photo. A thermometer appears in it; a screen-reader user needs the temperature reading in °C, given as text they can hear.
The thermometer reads 60 °C
